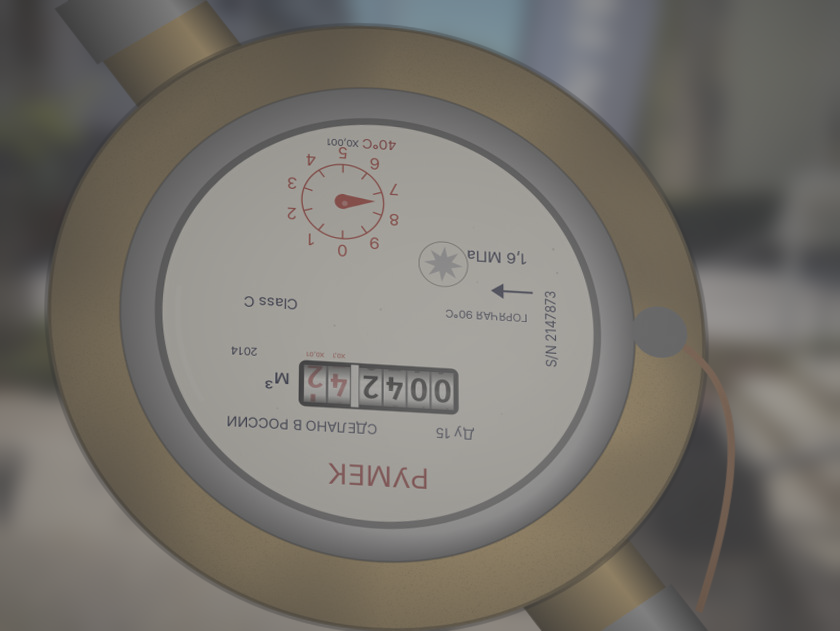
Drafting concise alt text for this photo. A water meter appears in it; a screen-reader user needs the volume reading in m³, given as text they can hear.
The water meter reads 42.417 m³
